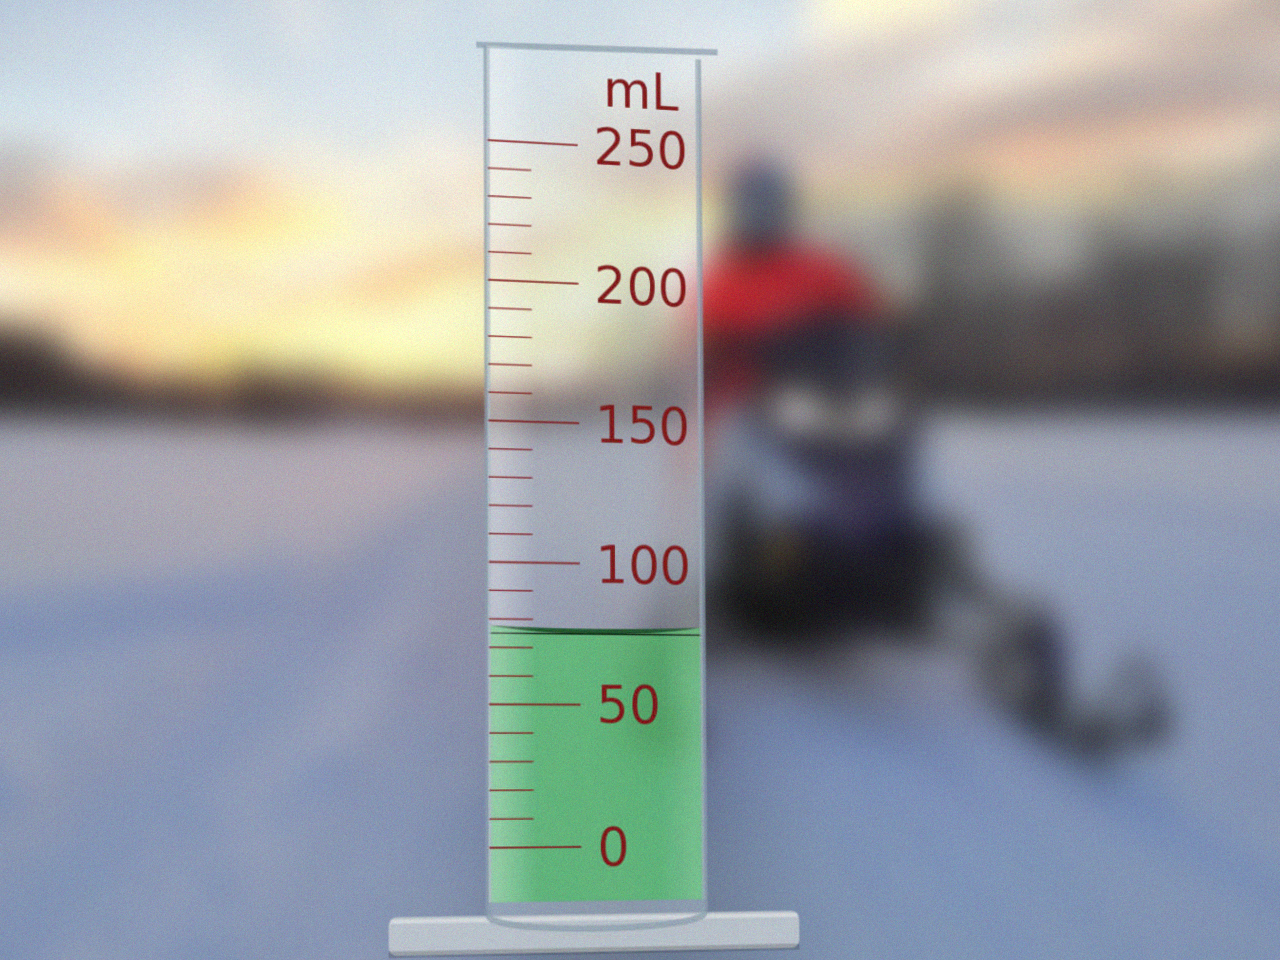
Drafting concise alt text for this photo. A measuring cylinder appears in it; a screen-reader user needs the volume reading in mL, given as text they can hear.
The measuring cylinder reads 75 mL
